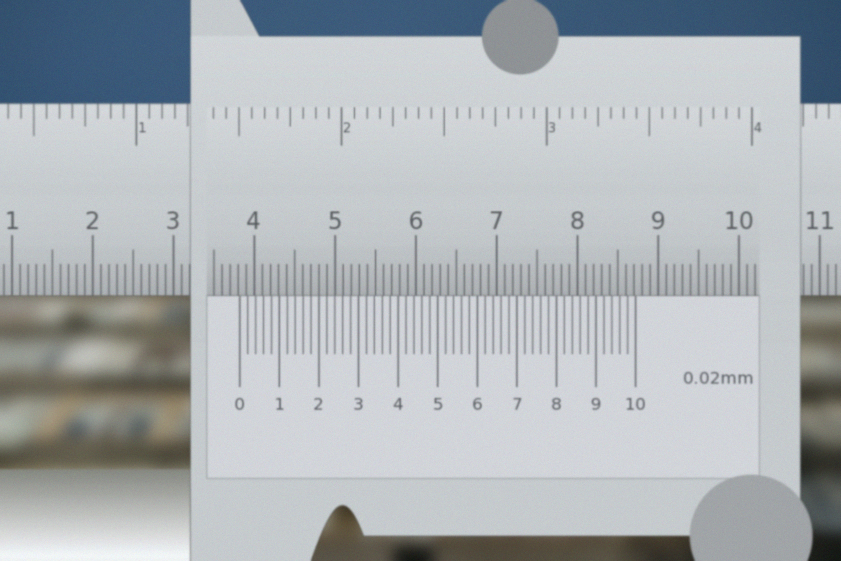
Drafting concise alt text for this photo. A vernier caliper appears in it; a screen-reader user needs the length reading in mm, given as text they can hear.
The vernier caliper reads 38.2 mm
